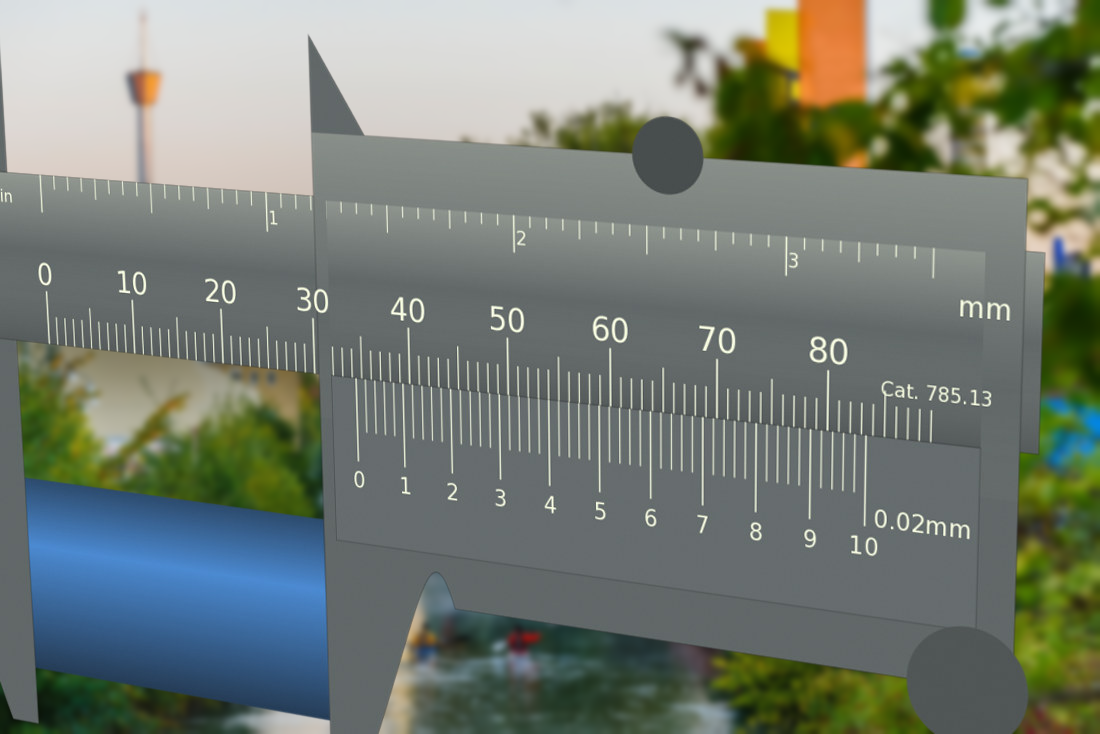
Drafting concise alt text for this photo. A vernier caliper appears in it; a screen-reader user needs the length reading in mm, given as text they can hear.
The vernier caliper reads 34.4 mm
